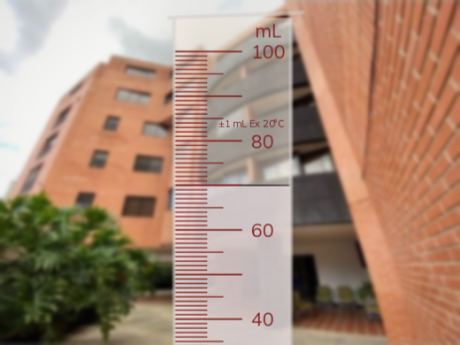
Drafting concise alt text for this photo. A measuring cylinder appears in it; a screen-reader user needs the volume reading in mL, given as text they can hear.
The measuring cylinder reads 70 mL
